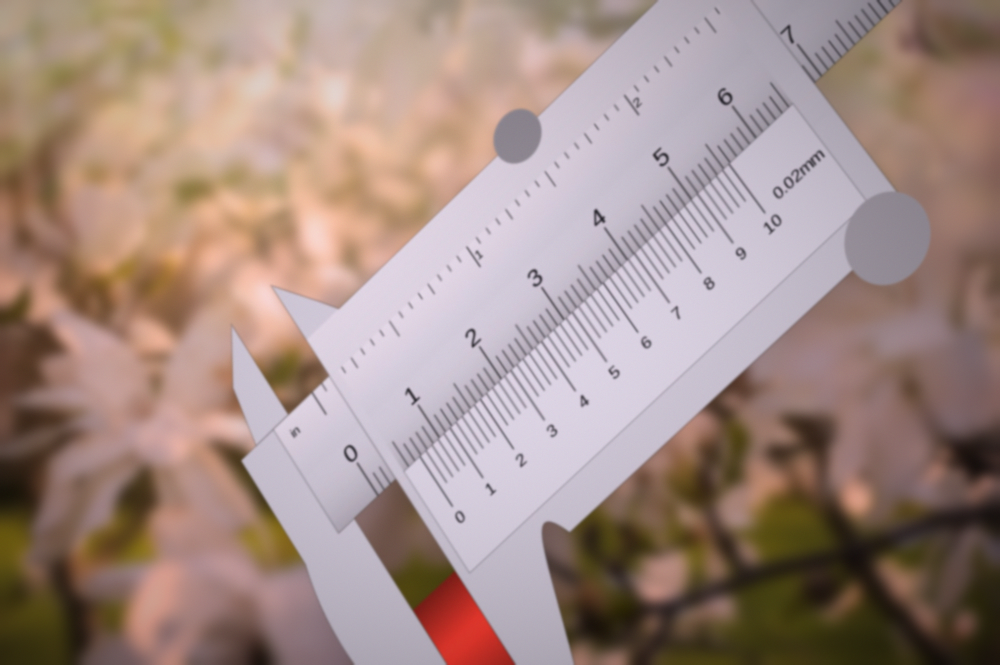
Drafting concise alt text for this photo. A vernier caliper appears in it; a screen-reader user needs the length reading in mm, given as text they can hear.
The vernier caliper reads 6.8 mm
